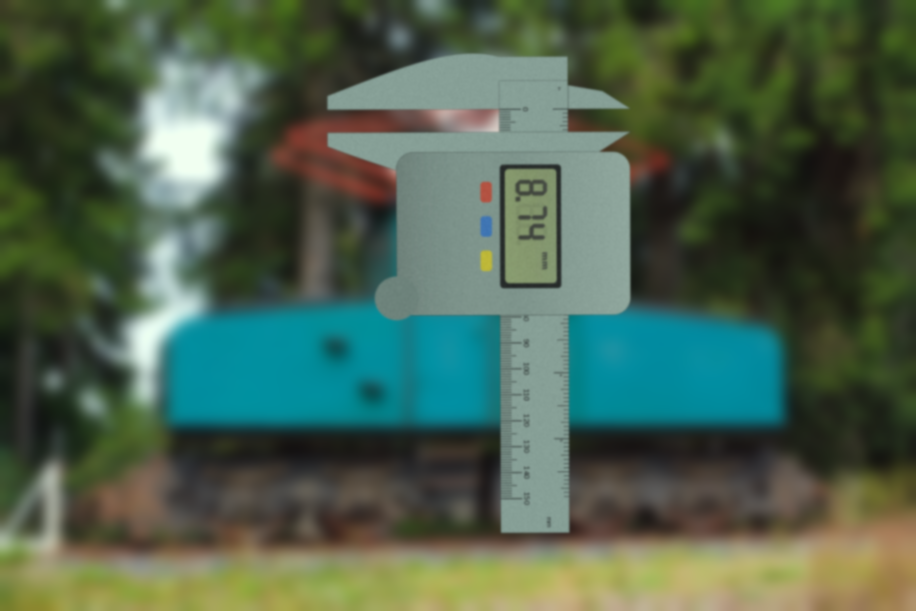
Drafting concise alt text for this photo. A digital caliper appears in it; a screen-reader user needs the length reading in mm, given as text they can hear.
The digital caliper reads 8.74 mm
